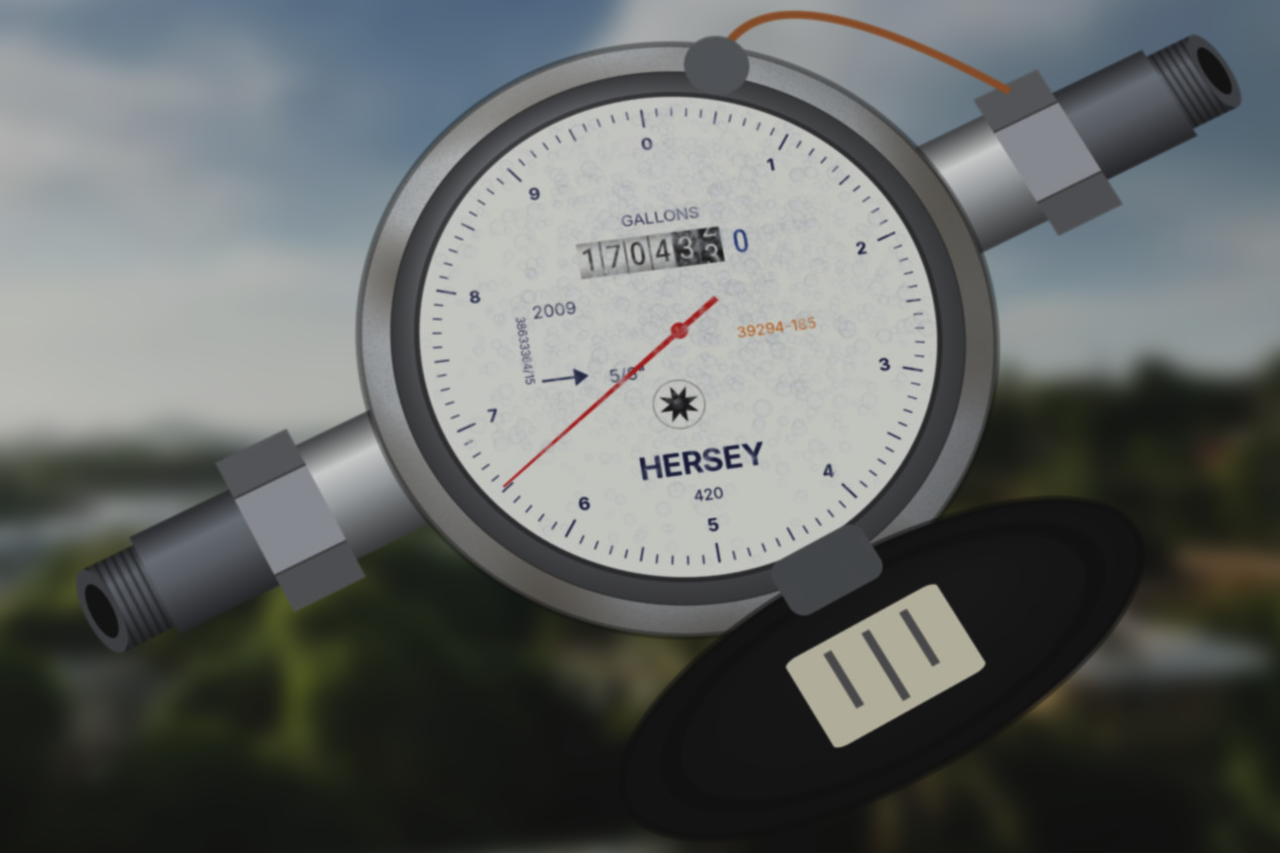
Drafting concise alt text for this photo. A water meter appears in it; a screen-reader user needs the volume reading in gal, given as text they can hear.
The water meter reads 1704326.5 gal
